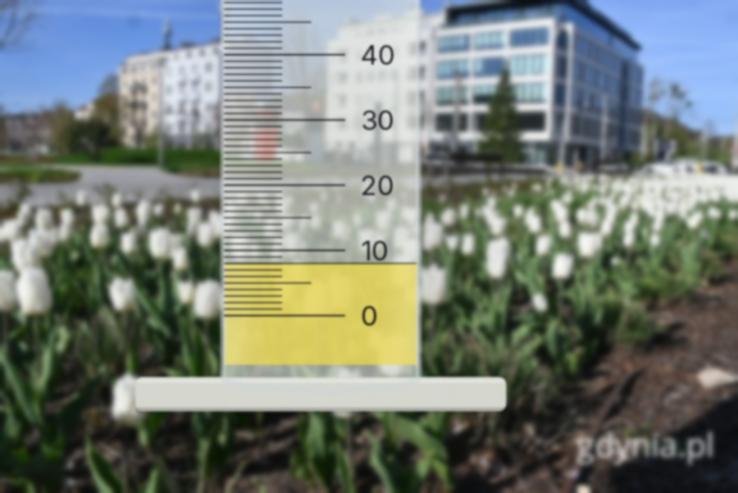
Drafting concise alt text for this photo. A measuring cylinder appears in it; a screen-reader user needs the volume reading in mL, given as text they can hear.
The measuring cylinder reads 8 mL
